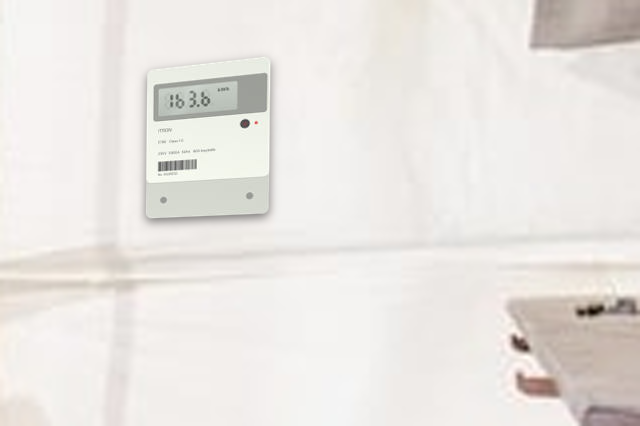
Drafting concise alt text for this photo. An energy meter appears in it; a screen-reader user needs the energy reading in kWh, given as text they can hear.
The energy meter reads 163.6 kWh
